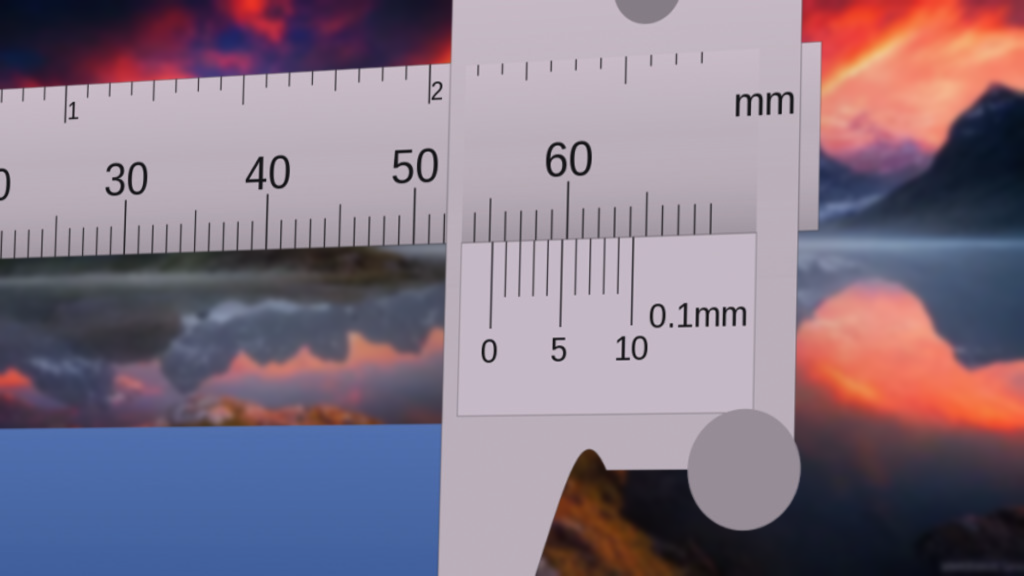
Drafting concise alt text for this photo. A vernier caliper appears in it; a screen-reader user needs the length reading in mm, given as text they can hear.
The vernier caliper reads 55.2 mm
